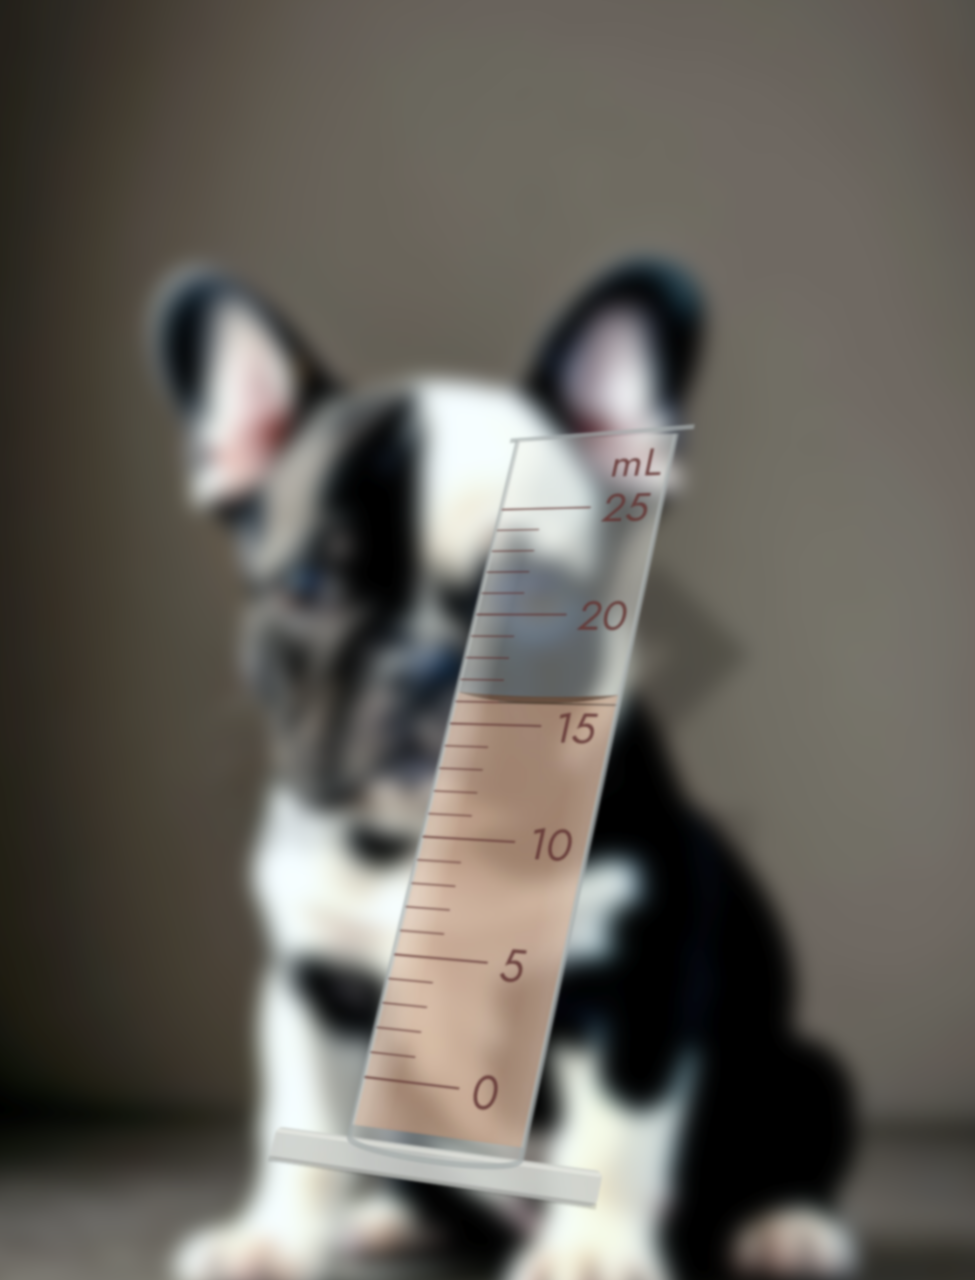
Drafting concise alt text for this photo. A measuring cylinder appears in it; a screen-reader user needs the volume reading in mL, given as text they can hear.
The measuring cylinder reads 16 mL
